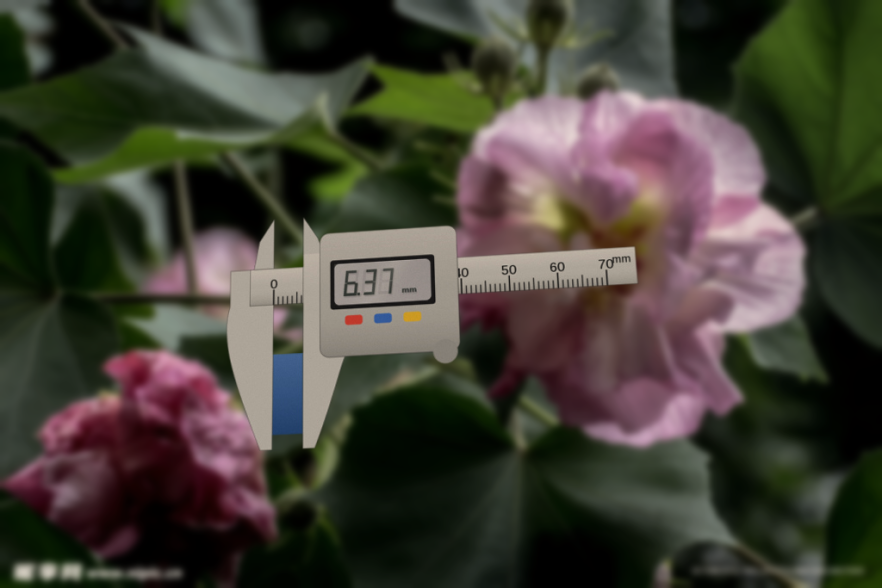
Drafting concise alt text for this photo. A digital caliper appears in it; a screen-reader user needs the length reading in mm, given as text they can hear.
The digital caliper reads 6.37 mm
